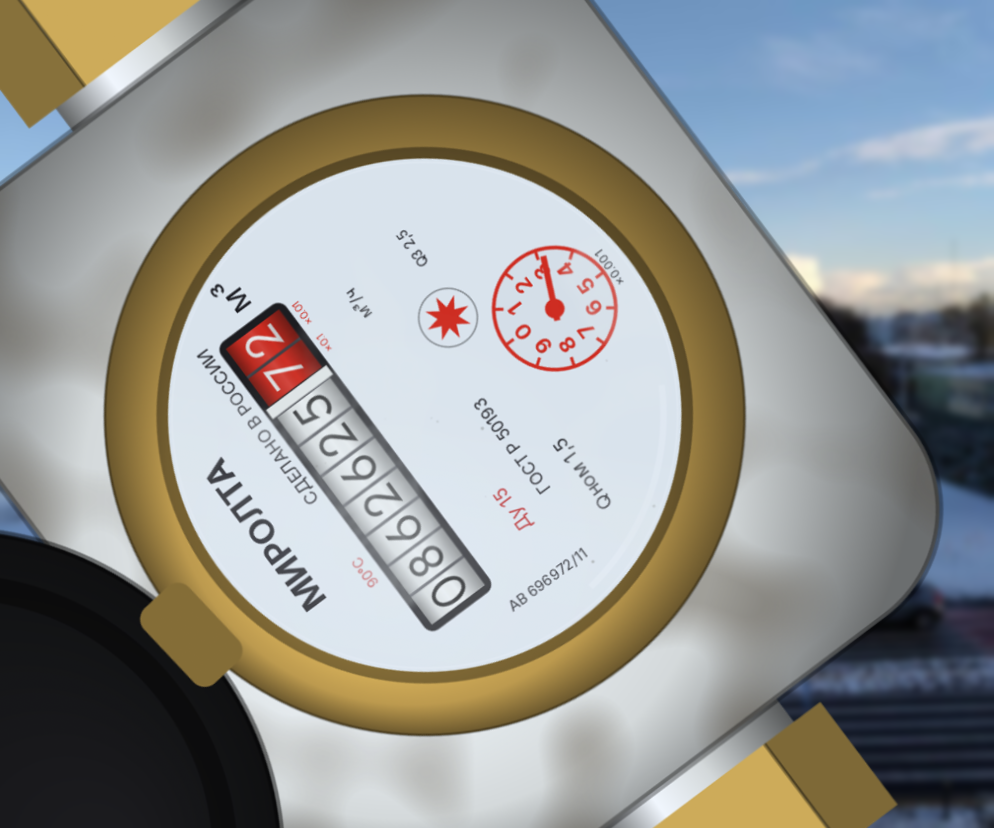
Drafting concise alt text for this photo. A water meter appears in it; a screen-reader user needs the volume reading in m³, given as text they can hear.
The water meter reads 862625.723 m³
